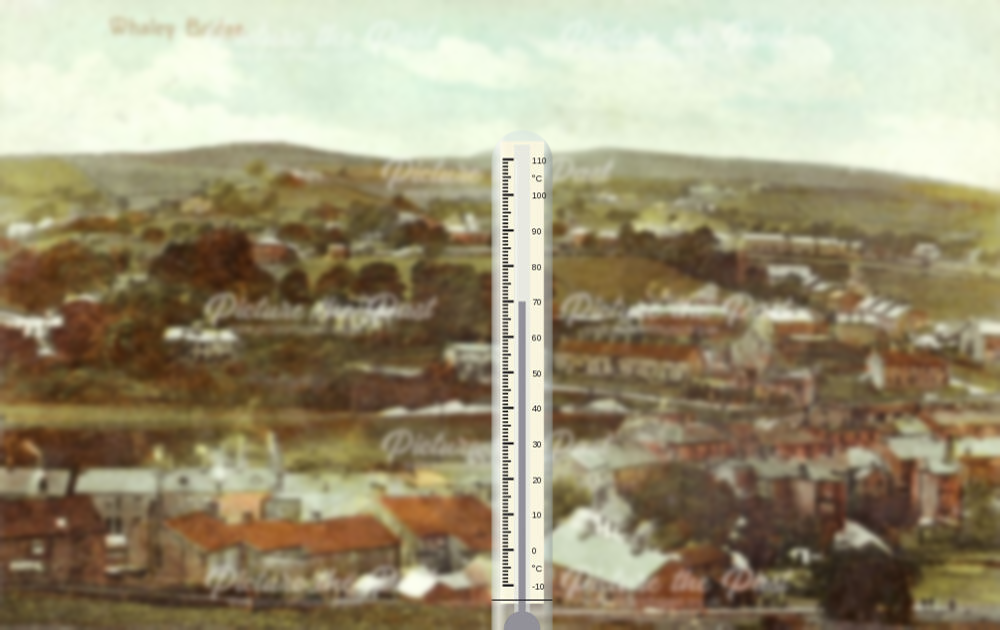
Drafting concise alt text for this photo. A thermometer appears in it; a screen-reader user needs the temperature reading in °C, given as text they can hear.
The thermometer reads 70 °C
